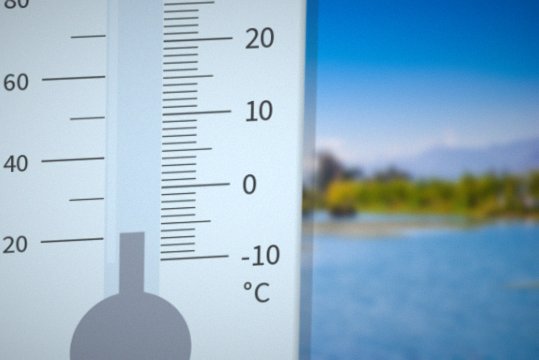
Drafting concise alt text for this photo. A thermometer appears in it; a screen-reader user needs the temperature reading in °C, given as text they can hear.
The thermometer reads -6 °C
